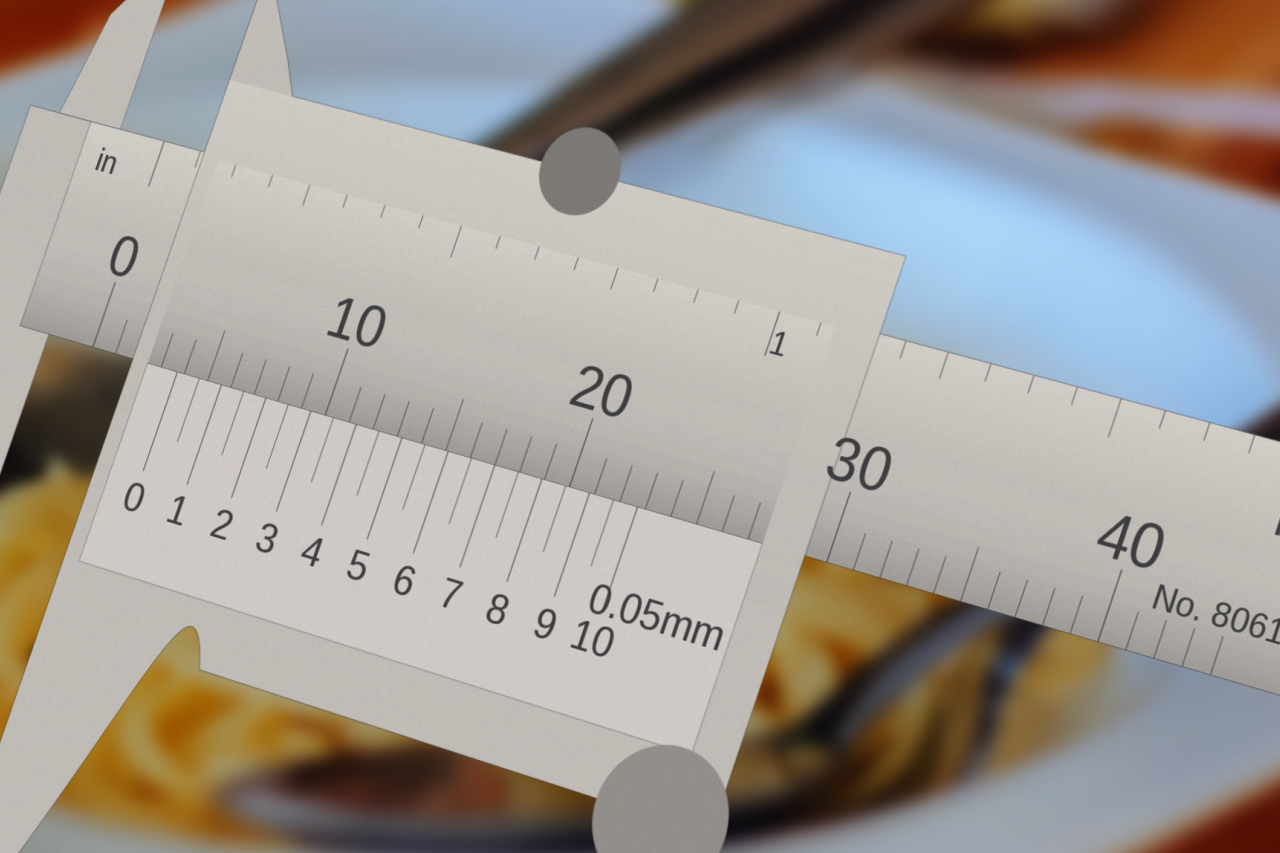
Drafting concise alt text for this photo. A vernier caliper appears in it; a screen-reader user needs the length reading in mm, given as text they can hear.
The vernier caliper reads 3.70 mm
